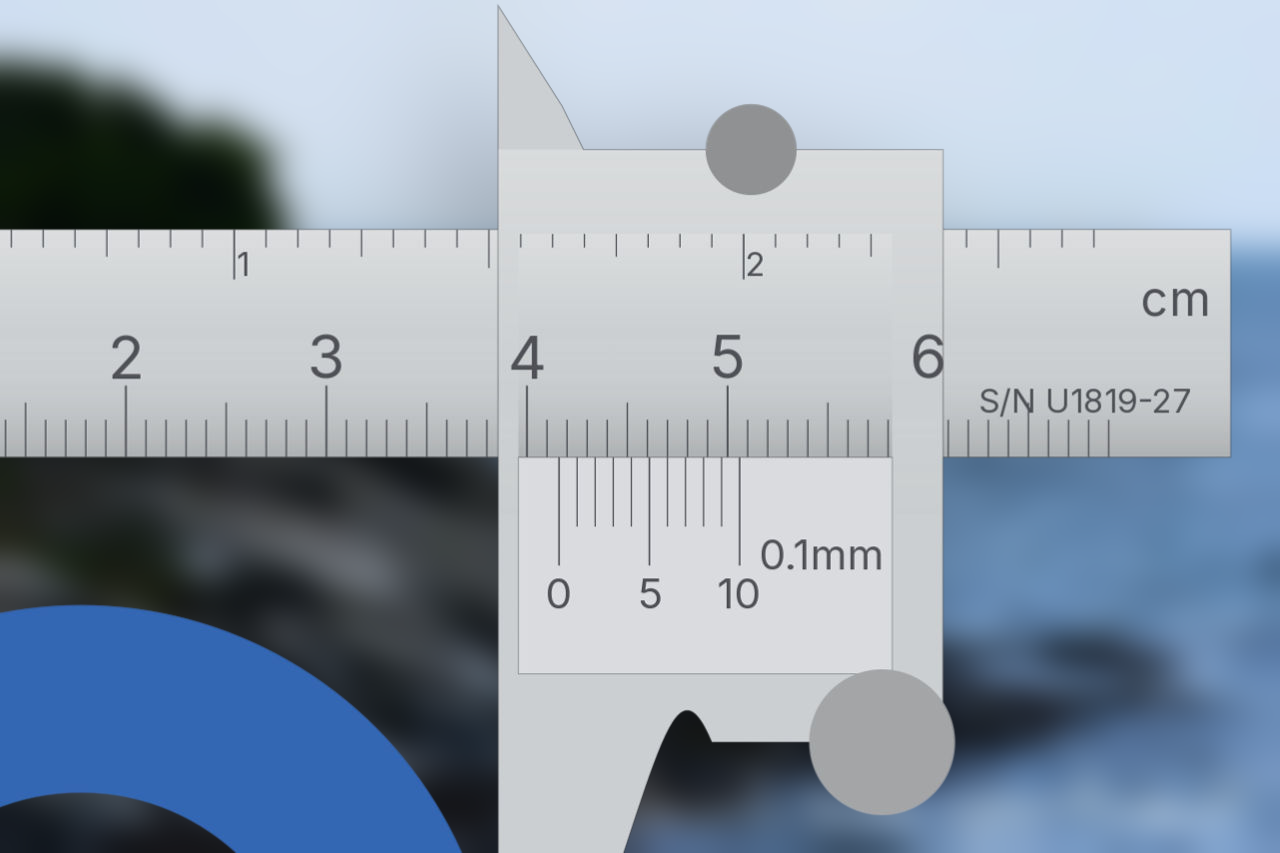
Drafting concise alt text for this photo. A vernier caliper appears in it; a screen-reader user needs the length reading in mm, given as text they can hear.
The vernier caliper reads 41.6 mm
